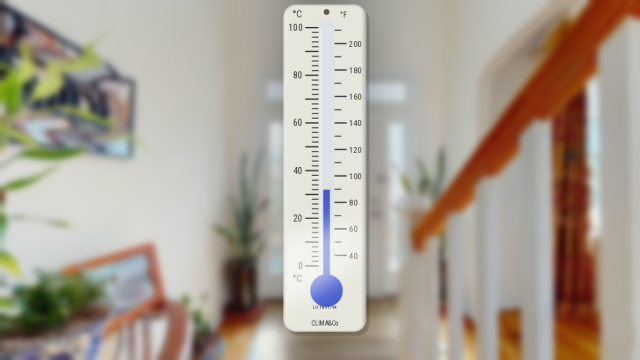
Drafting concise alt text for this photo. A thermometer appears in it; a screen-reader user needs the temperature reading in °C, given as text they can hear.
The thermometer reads 32 °C
